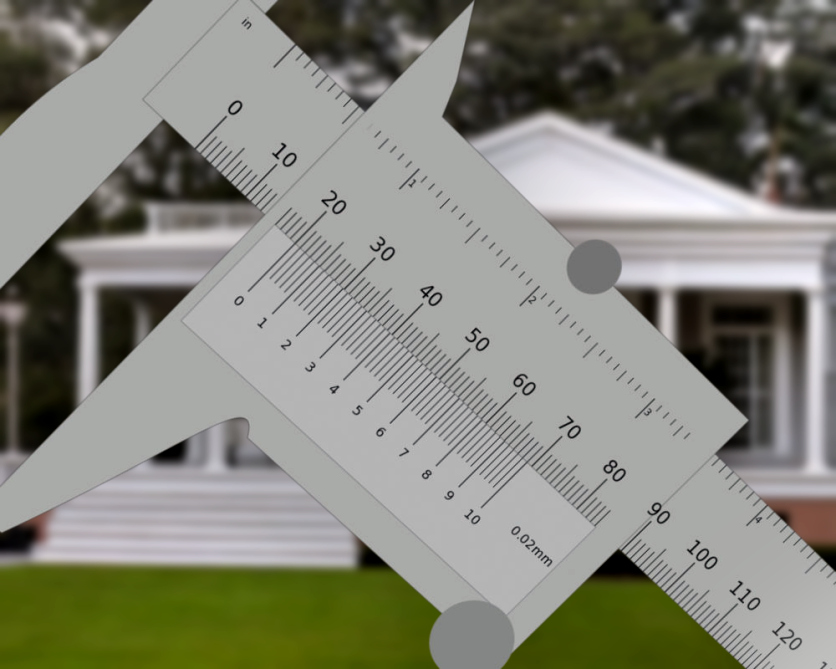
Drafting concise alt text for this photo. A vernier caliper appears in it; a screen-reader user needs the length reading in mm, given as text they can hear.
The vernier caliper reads 20.0 mm
